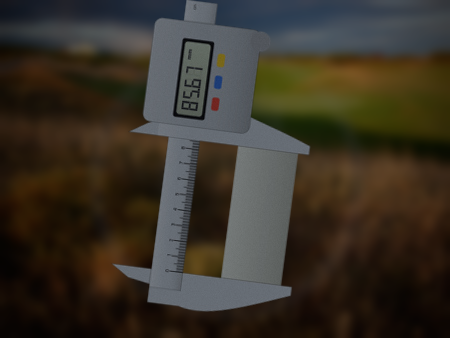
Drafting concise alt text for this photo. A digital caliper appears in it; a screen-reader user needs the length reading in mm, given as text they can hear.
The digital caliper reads 85.67 mm
